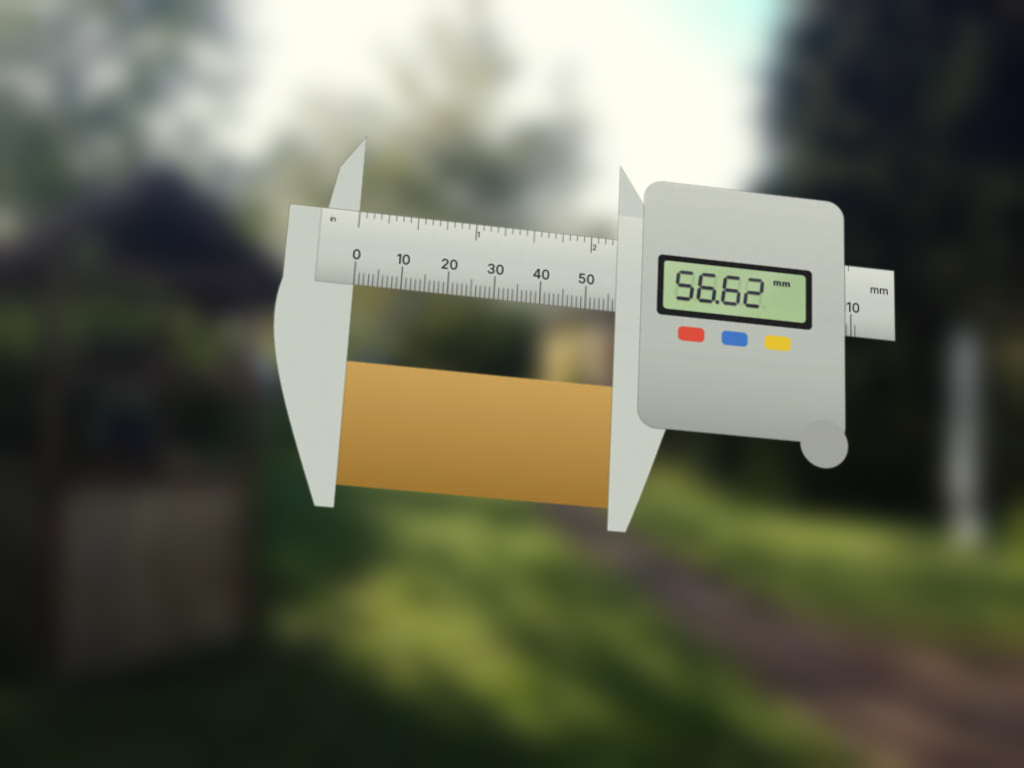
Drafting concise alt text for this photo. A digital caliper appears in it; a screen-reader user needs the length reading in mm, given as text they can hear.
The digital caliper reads 56.62 mm
